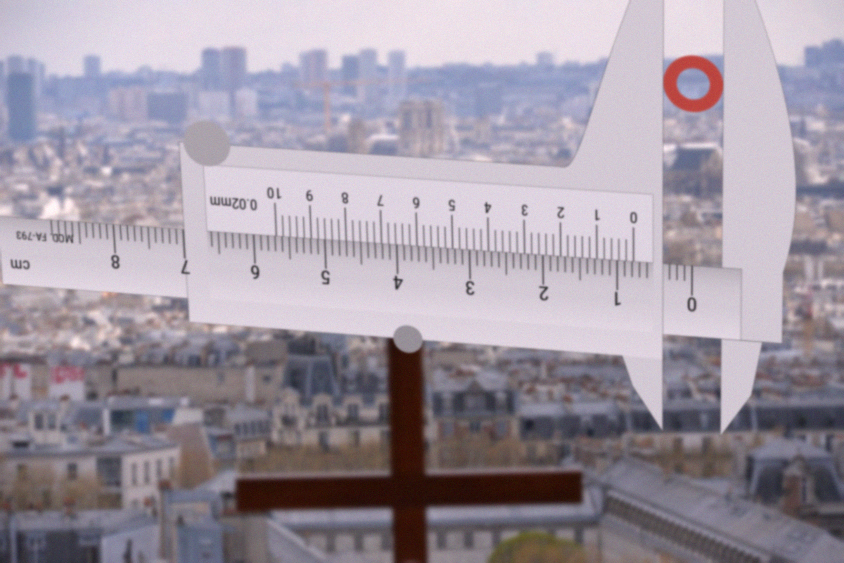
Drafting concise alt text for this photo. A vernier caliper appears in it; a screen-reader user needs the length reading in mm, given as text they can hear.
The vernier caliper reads 7.8 mm
